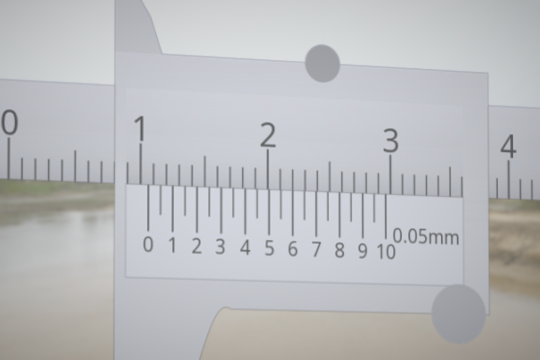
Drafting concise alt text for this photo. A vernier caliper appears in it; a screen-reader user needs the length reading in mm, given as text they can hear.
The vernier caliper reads 10.6 mm
